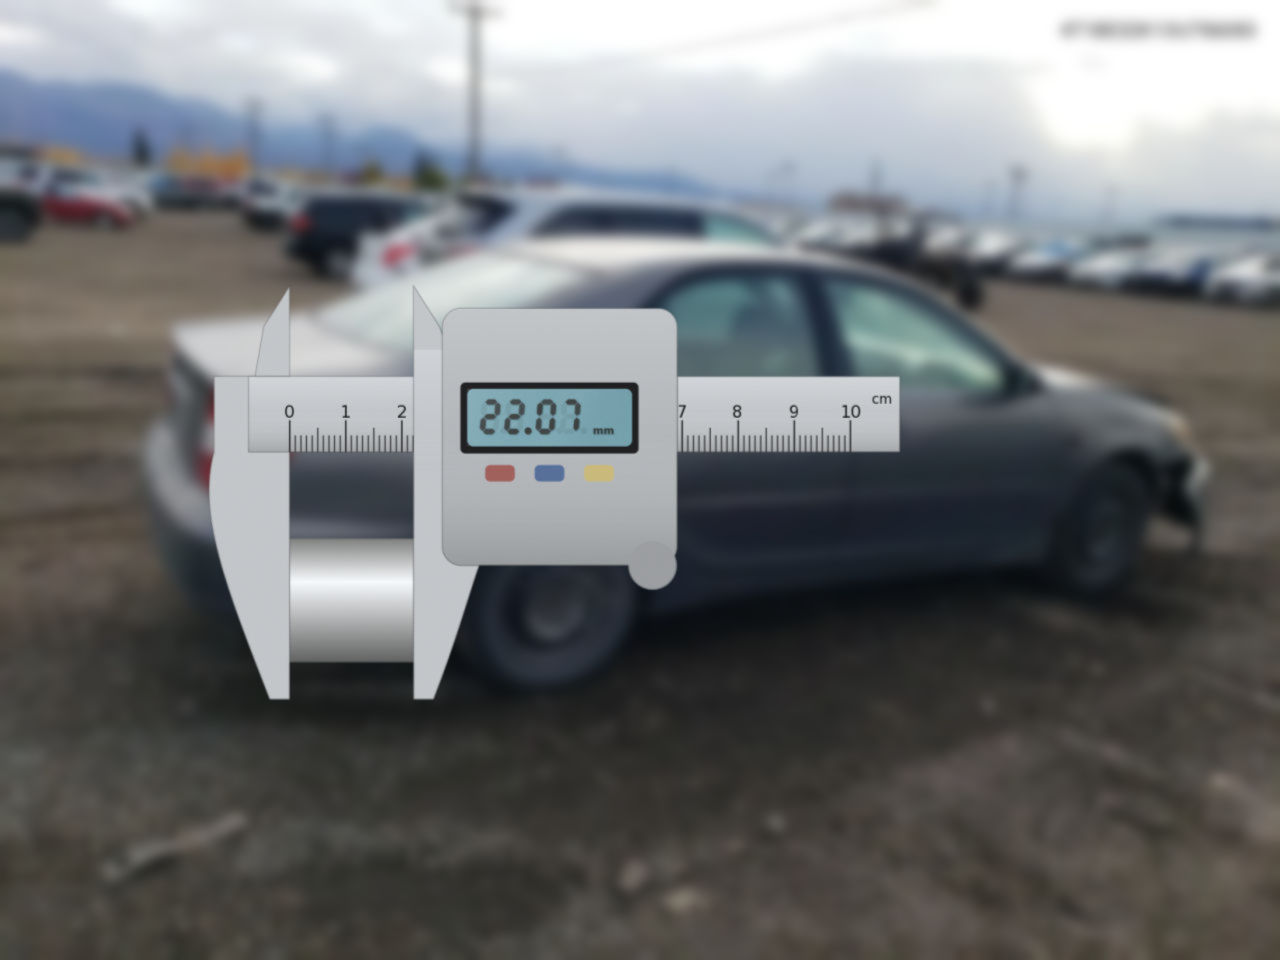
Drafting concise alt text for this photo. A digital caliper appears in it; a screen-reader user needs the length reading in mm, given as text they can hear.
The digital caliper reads 22.07 mm
